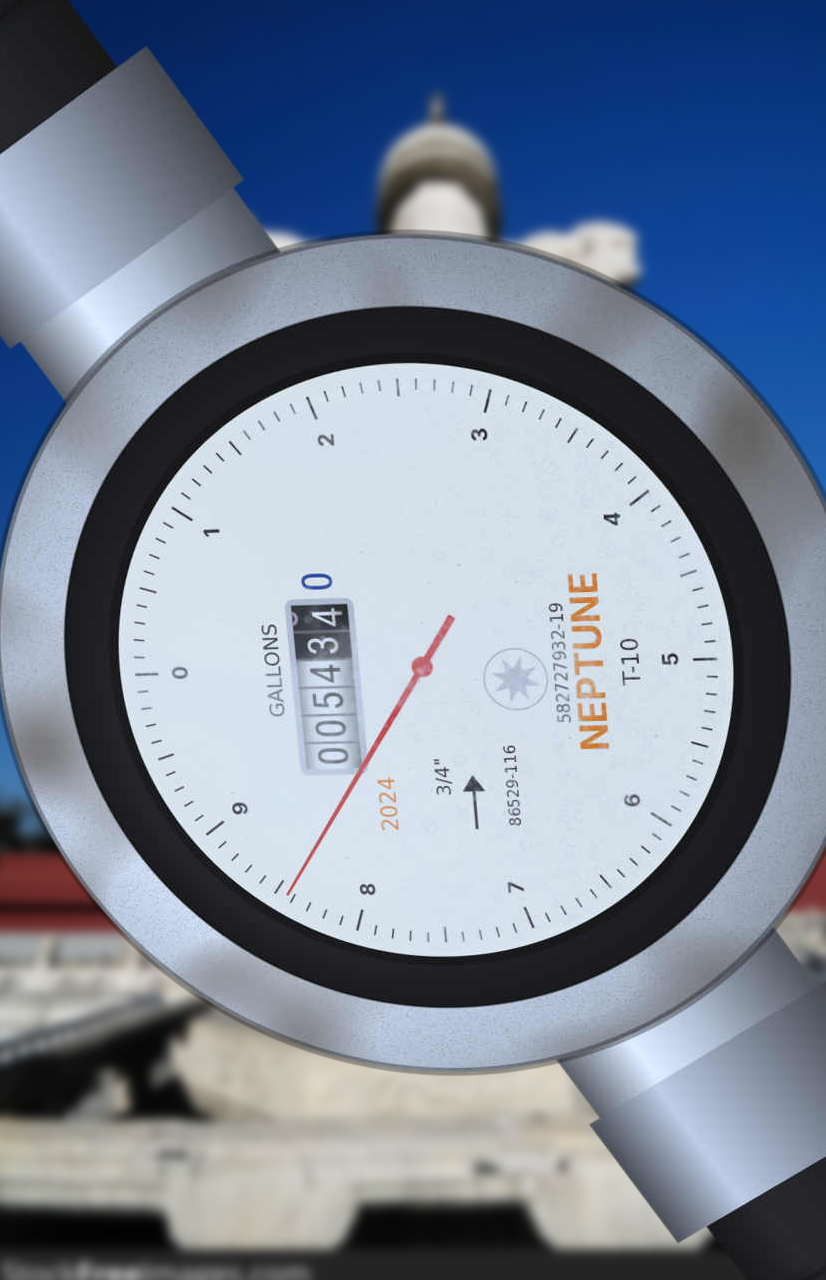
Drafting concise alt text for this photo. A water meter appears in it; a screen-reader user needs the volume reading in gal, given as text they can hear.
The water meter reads 54338.4 gal
